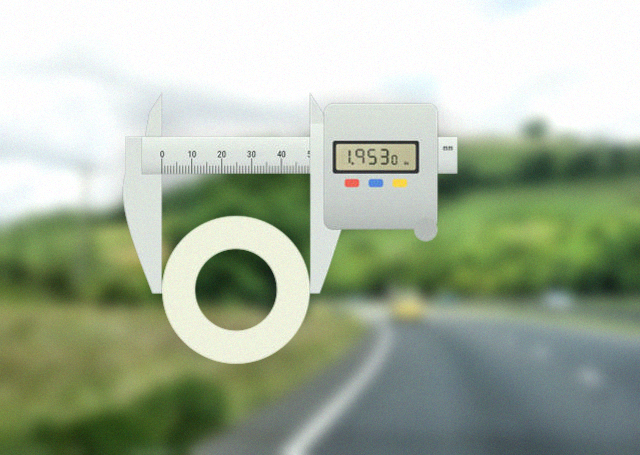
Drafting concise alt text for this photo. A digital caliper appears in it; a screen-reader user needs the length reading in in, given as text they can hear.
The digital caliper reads 1.9530 in
